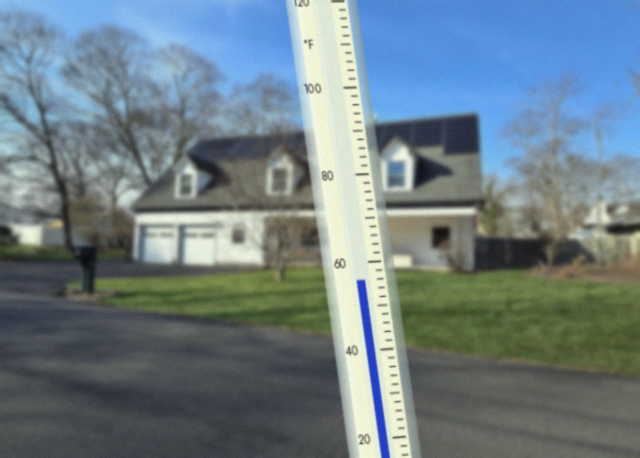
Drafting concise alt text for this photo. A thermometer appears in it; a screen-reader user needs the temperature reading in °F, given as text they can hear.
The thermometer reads 56 °F
